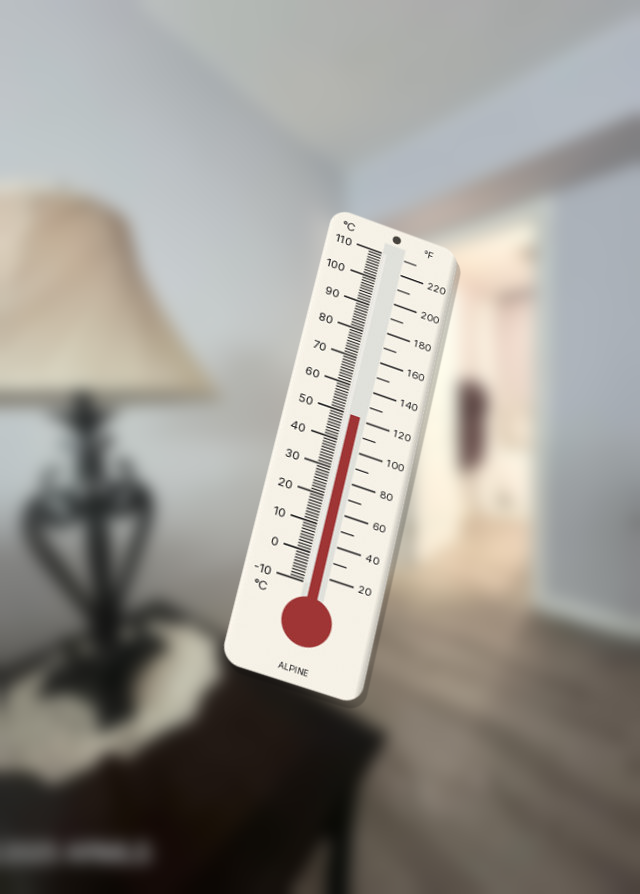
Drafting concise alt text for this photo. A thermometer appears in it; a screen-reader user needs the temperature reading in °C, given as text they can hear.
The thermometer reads 50 °C
